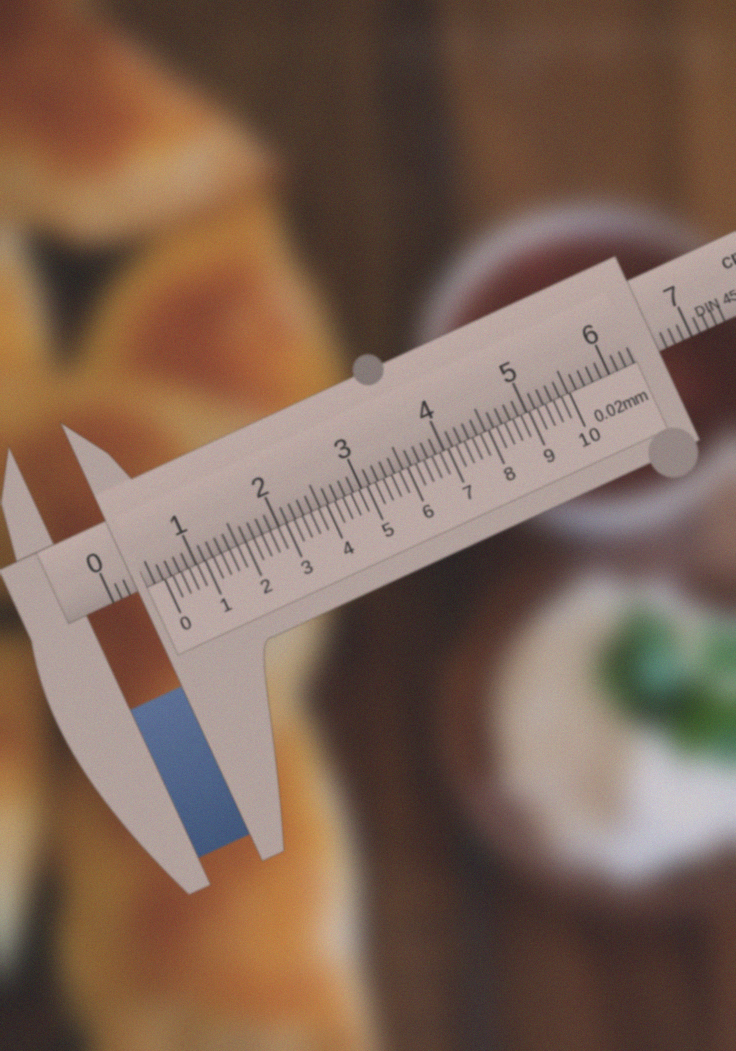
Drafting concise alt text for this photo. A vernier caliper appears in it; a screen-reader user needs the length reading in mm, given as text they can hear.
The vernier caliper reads 6.2 mm
